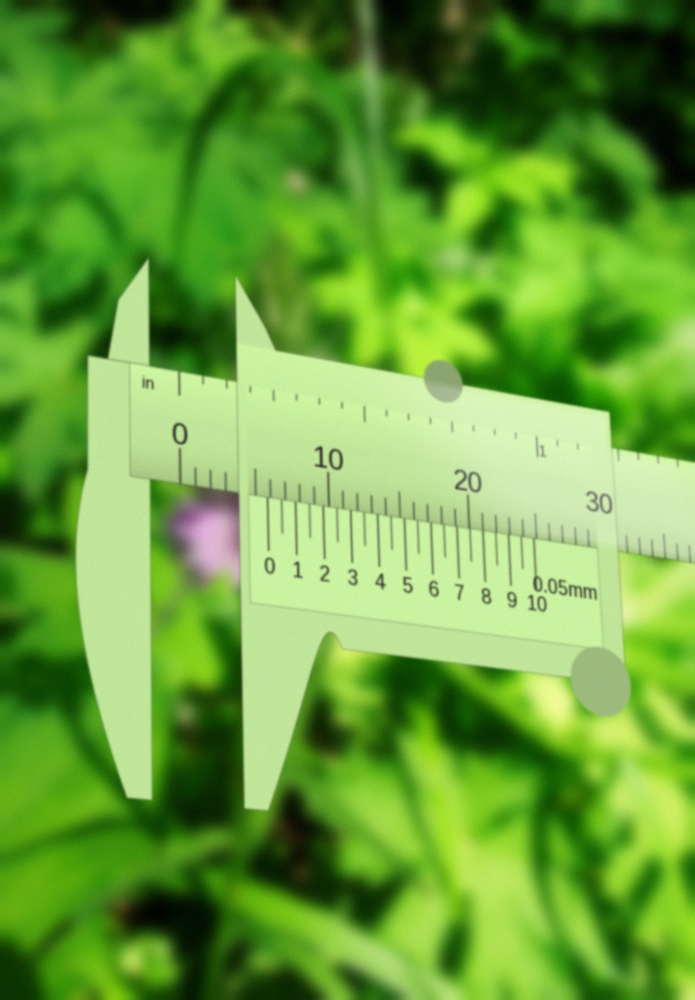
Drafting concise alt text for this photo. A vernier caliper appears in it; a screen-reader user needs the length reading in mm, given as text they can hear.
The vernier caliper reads 5.8 mm
